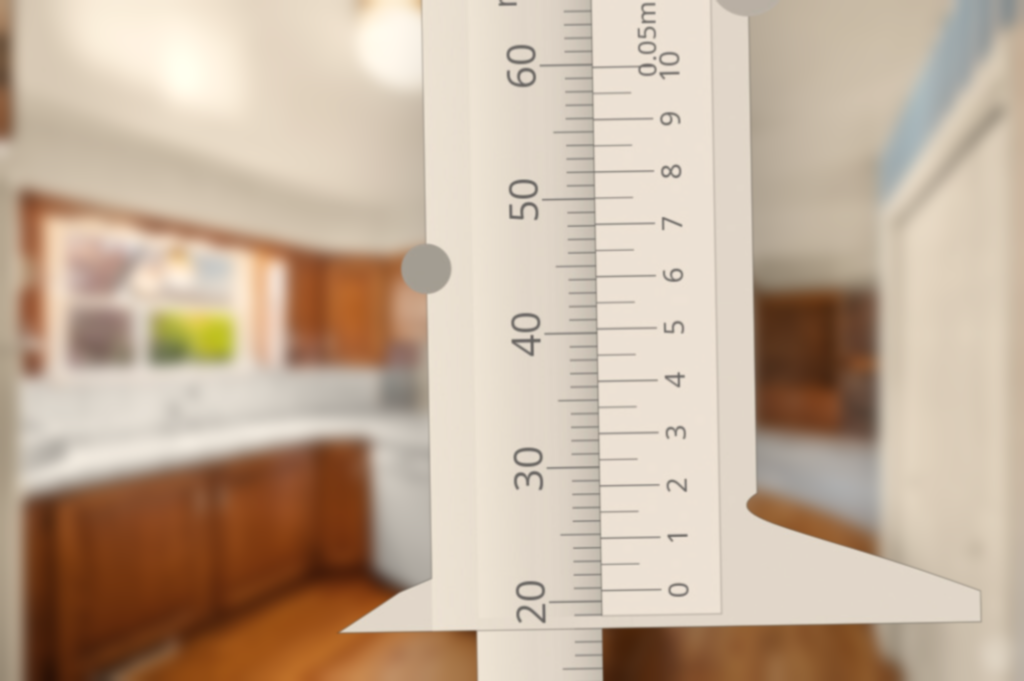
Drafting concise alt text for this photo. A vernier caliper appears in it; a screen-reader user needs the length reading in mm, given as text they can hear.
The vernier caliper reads 20.8 mm
